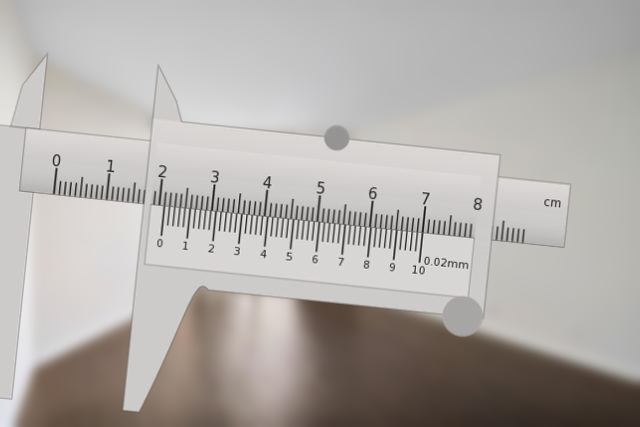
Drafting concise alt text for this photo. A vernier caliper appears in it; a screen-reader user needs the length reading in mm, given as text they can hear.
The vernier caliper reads 21.0 mm
